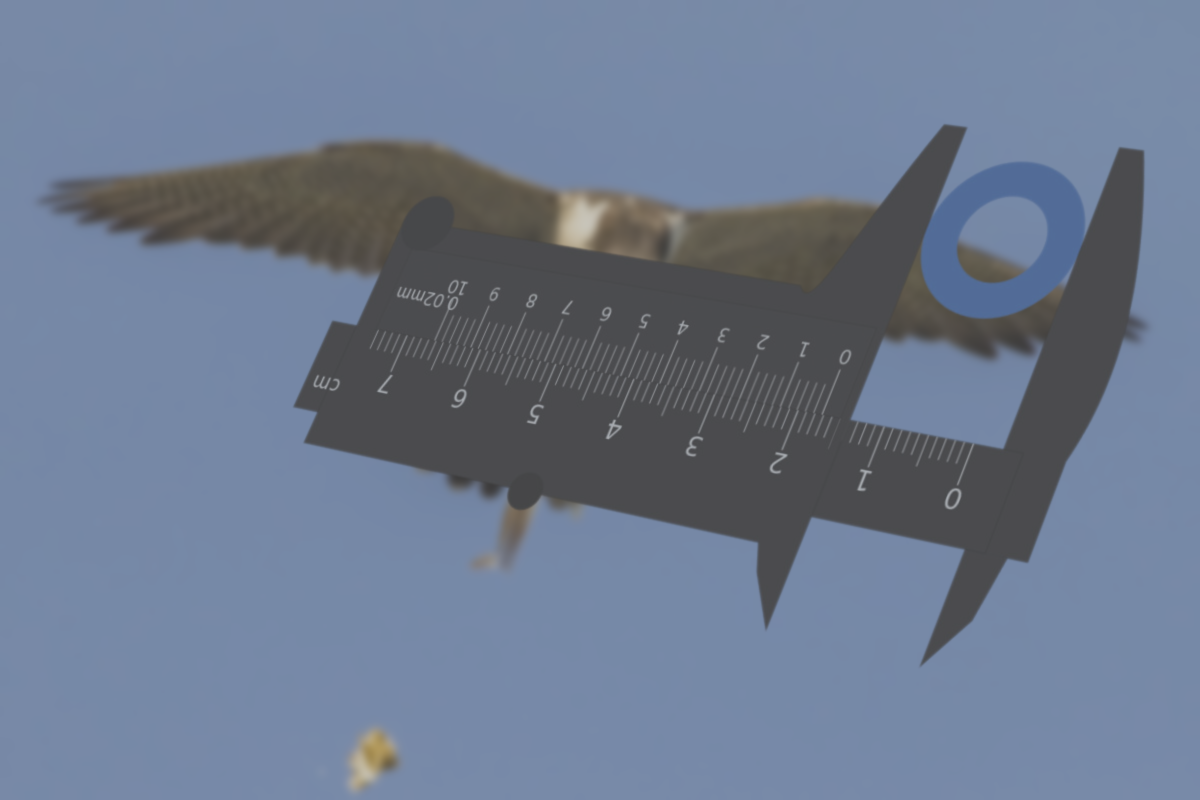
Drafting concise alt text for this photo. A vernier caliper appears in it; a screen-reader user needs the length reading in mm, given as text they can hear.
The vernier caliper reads 17.2 mm
